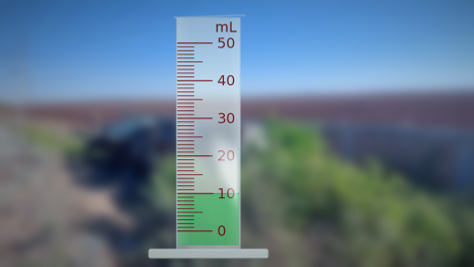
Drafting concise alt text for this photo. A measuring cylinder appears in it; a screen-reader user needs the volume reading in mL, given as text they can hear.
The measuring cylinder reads 10 mL
